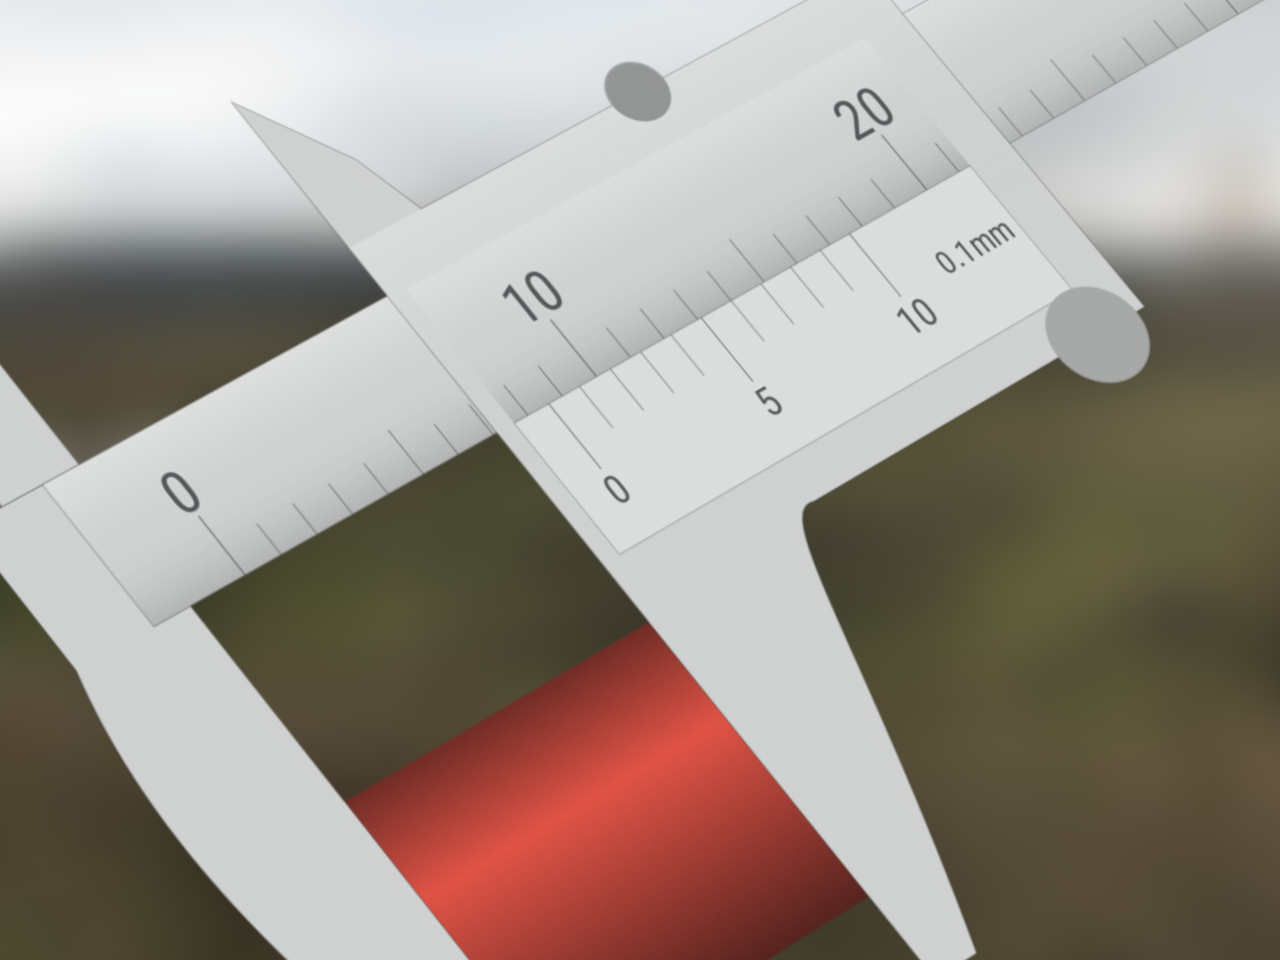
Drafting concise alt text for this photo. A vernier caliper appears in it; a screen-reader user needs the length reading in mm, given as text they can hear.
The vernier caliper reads 8.6 mm
